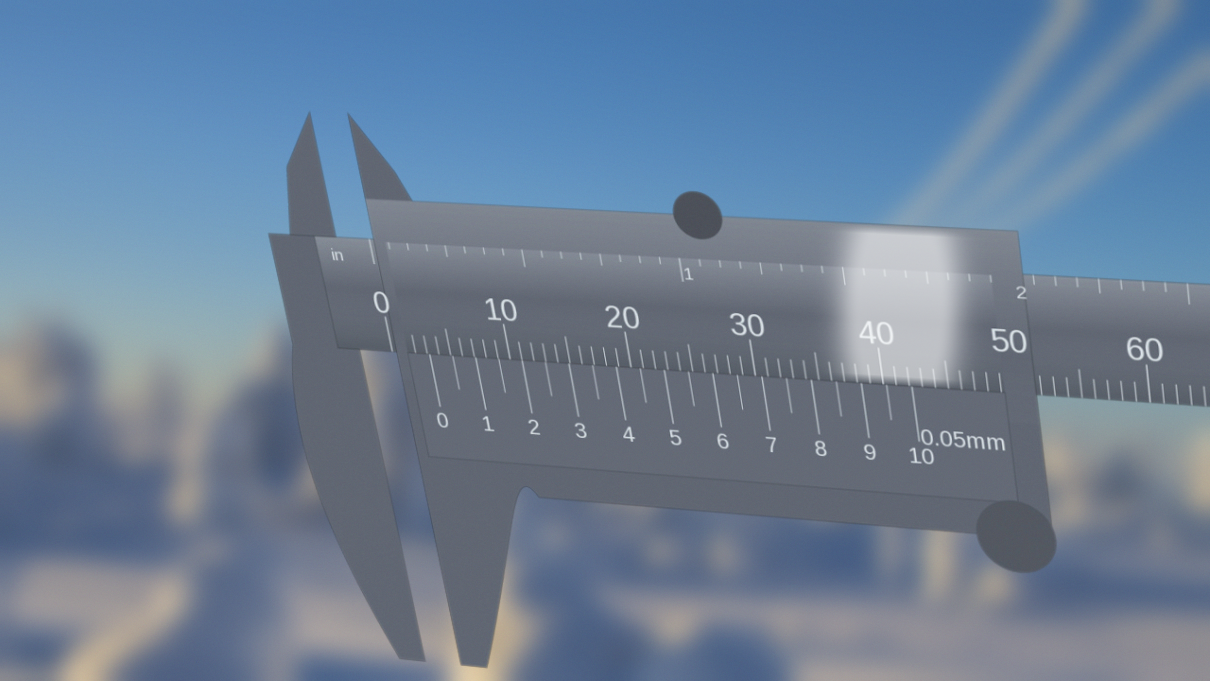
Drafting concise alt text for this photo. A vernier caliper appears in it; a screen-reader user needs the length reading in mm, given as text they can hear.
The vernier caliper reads 3.2 mm
